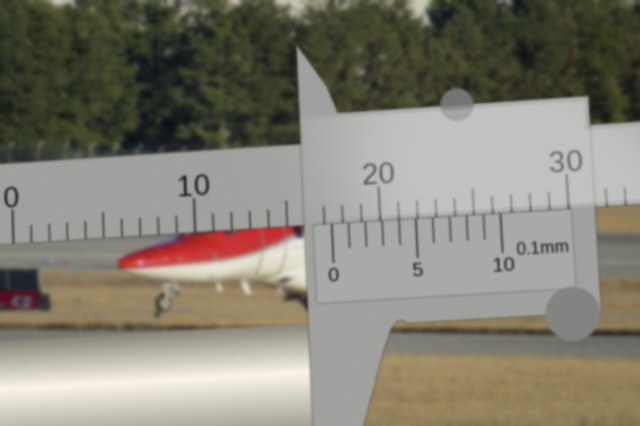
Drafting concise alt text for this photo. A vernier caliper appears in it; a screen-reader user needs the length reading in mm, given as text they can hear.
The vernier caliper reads 17.4 mm
